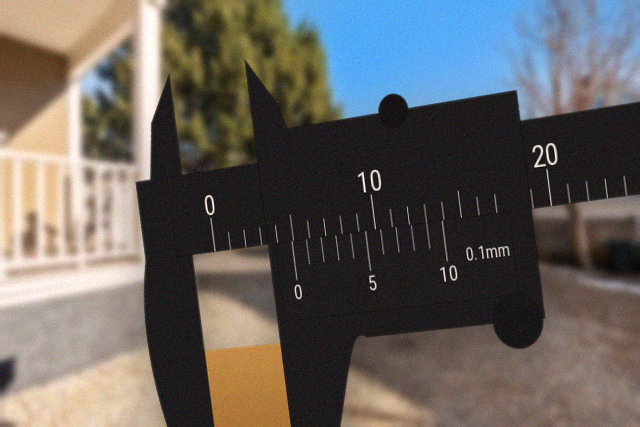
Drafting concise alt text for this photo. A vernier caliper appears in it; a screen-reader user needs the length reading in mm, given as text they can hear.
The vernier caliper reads 4.9 mm
